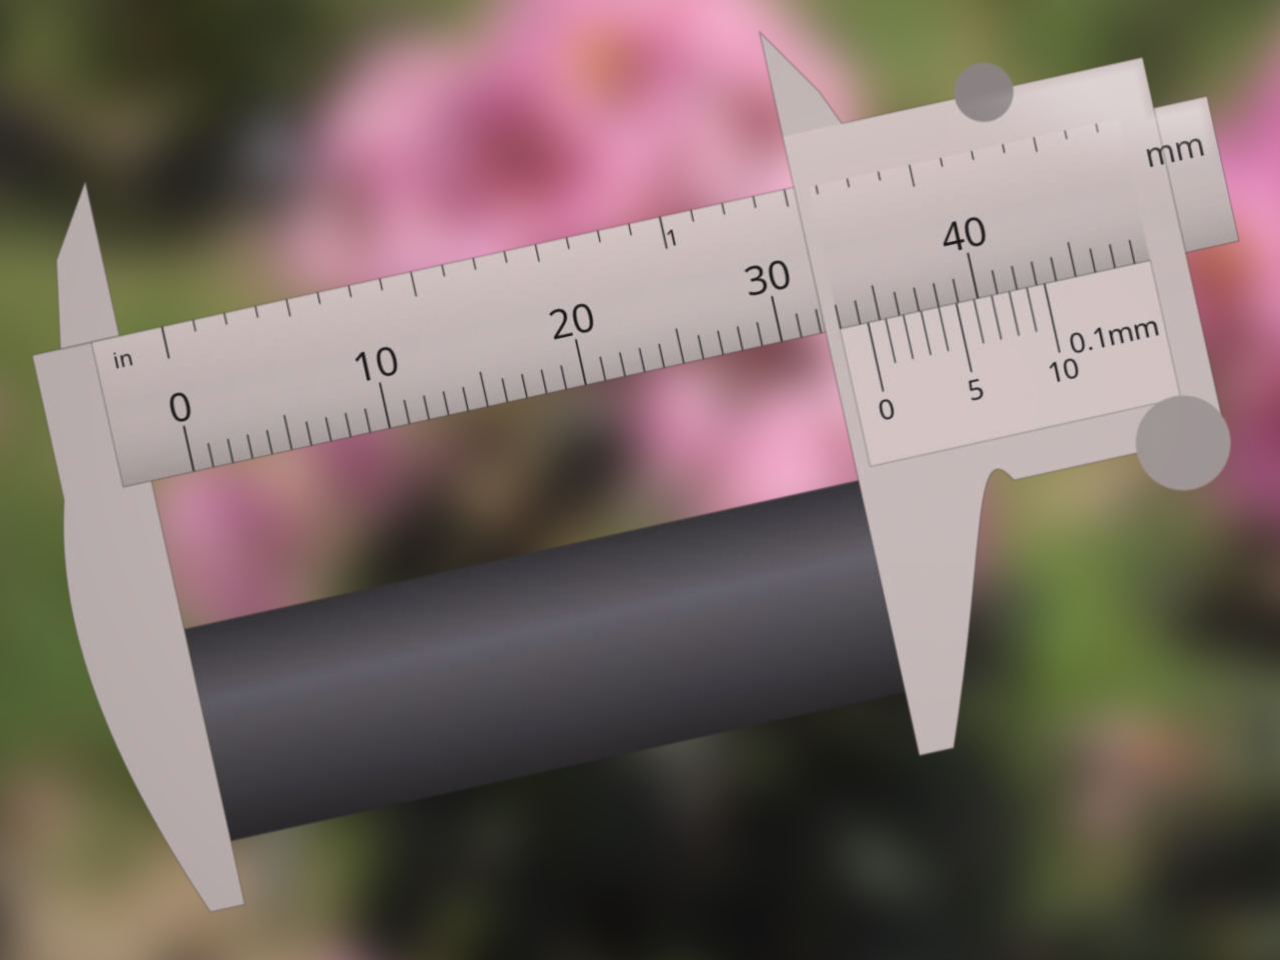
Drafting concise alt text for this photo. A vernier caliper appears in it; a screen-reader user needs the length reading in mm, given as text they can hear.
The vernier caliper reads 34.4 mm
